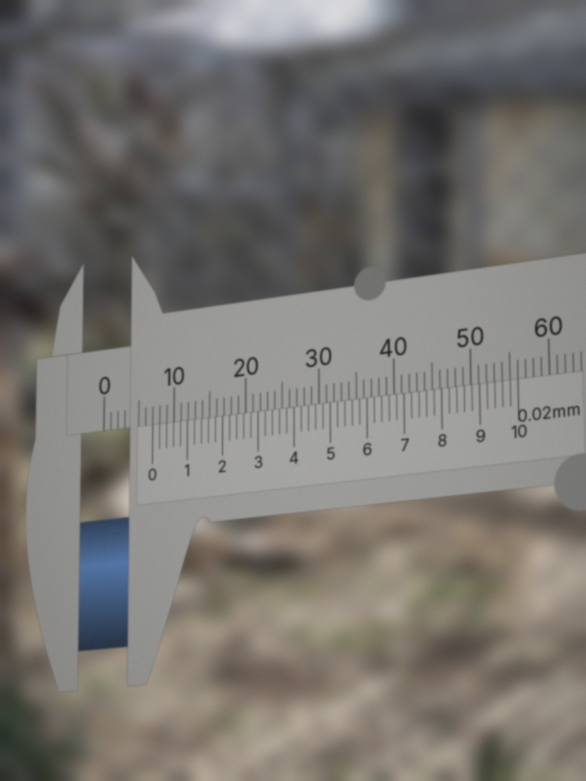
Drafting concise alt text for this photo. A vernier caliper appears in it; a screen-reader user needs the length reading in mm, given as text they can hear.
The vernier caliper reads 7.0 mm
